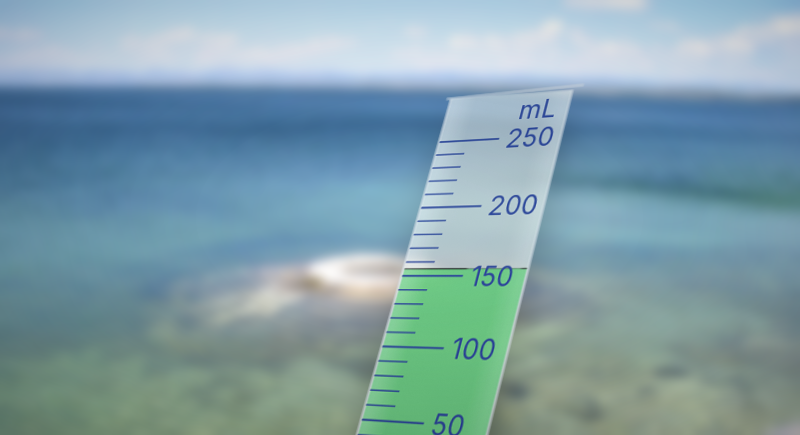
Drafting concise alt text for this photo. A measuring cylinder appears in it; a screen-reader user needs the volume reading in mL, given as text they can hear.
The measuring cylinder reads 155 mL
